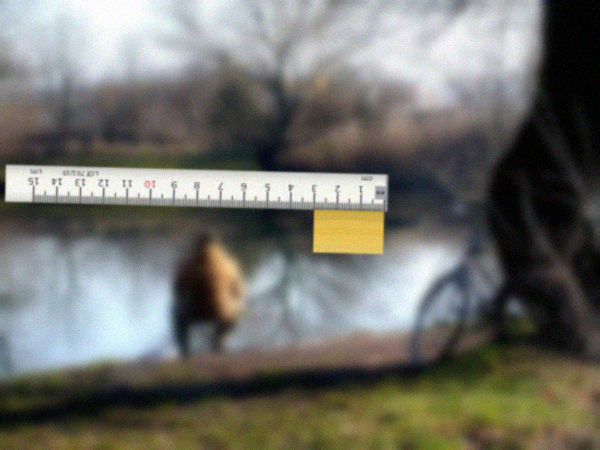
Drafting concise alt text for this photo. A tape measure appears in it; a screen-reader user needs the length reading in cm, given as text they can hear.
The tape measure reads 3 cm
